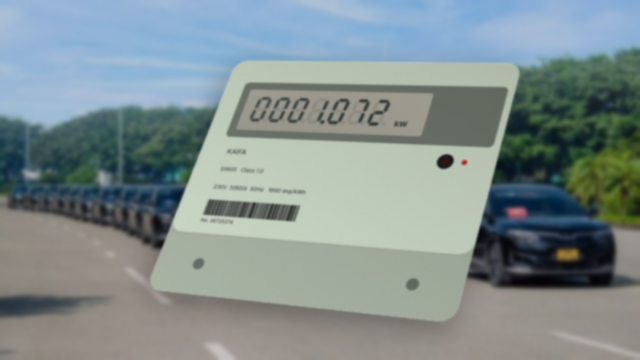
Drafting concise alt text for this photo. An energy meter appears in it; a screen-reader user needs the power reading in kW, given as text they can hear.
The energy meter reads 1.072 kW
